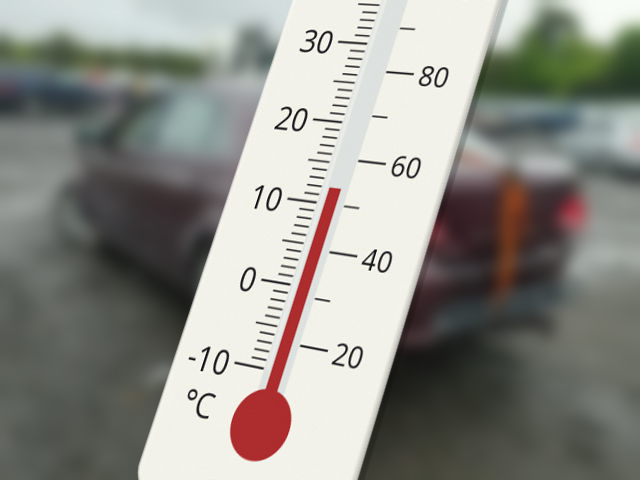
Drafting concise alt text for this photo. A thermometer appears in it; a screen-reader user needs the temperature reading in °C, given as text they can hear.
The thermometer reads 12 °C
